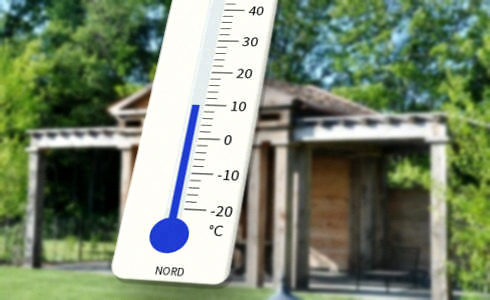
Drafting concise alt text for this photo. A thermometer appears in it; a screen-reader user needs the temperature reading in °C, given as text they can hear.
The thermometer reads 10 °C
